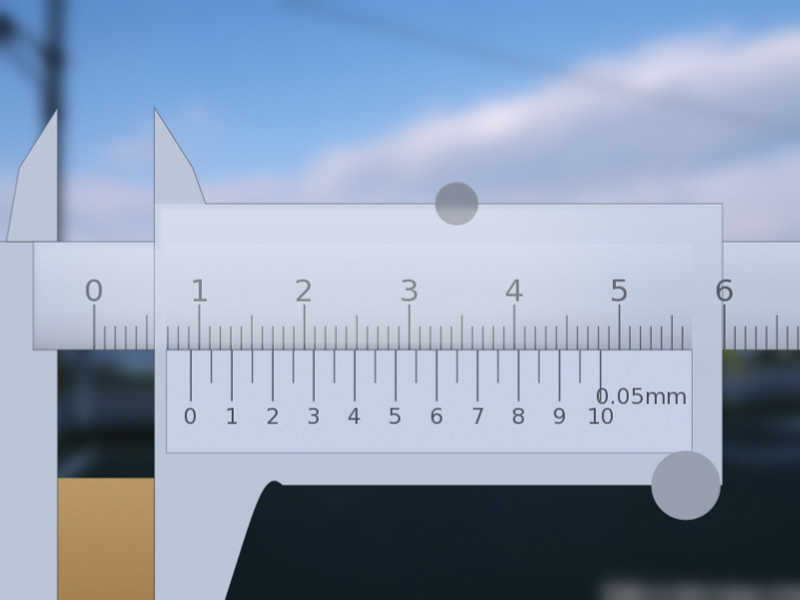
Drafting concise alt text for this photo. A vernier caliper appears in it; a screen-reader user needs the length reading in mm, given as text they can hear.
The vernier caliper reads 9.2 mm
